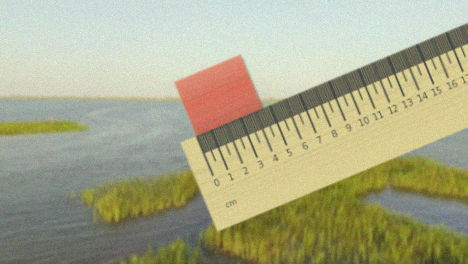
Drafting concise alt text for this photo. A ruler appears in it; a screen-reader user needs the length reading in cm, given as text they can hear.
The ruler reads 4.5 cm
